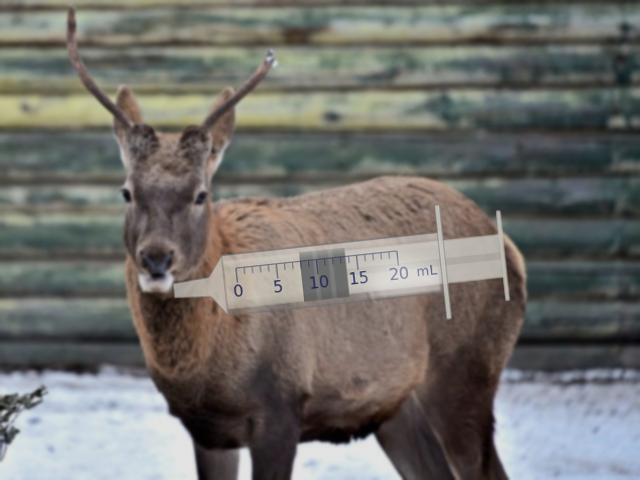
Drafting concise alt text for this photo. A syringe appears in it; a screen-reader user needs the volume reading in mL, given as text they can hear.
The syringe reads 8 mL
